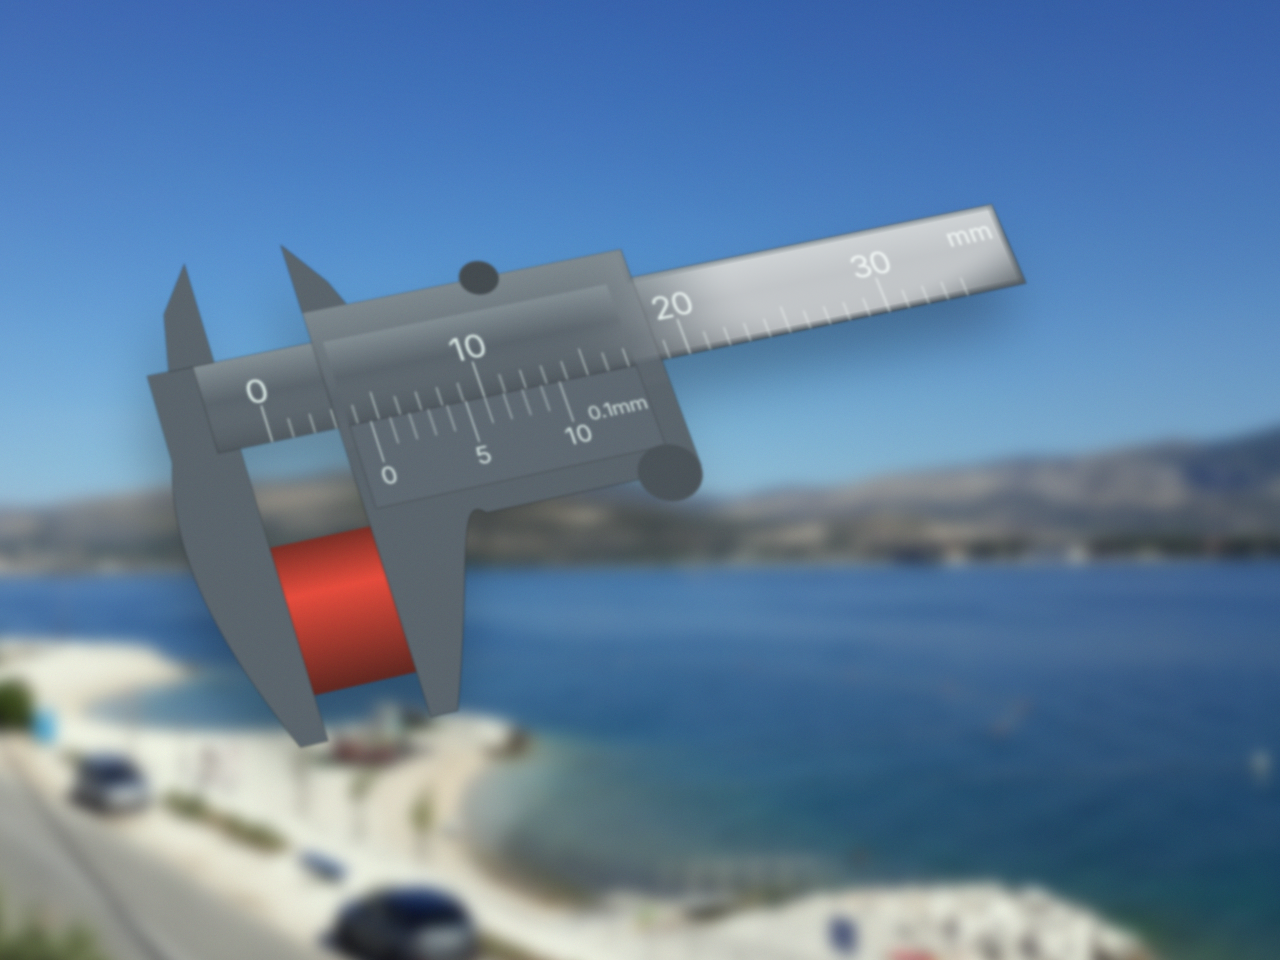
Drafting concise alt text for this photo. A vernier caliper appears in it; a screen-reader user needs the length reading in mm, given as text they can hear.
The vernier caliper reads 4.6 mm
